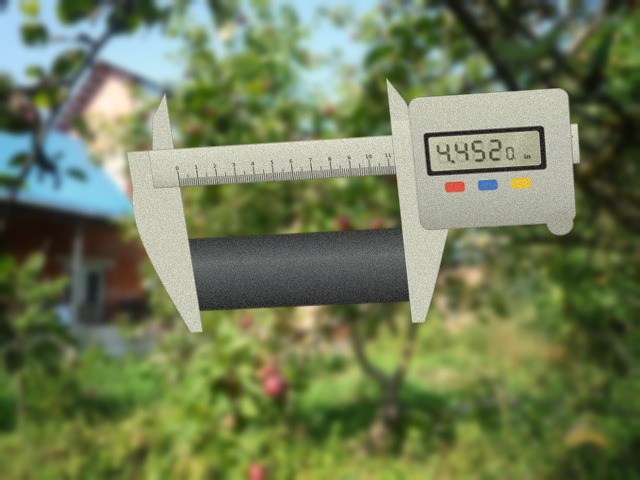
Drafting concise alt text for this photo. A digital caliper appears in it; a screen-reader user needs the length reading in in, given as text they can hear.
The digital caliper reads 4.4520 in
